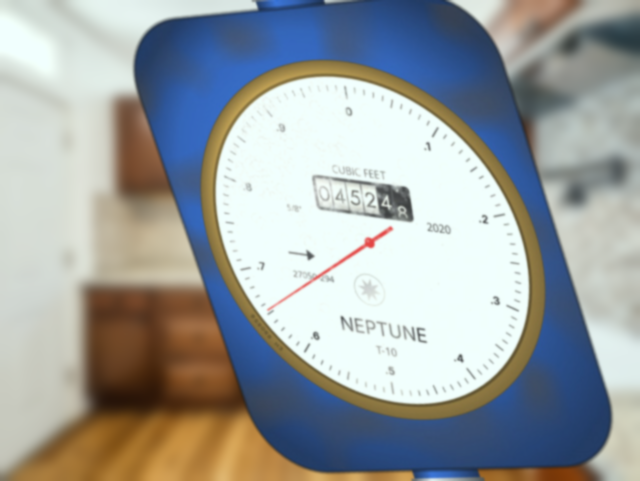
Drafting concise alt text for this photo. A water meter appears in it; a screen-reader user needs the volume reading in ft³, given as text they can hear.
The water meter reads 45247.65 ft³
